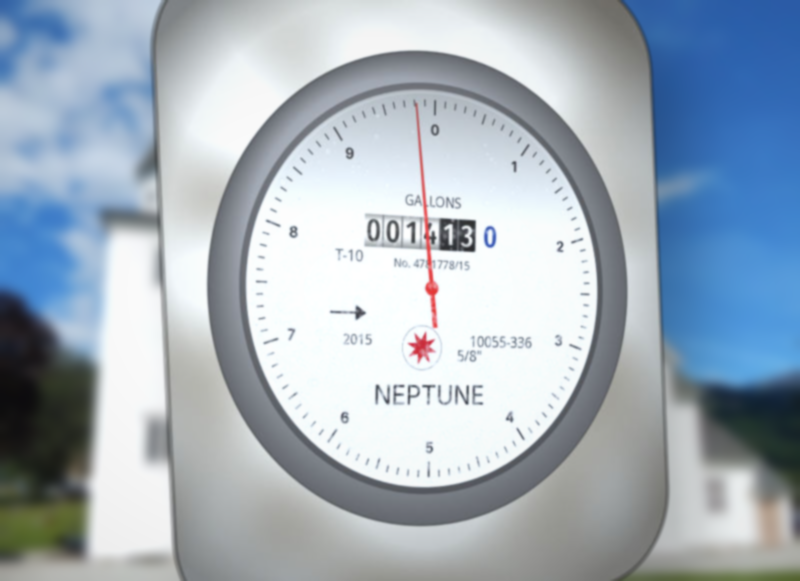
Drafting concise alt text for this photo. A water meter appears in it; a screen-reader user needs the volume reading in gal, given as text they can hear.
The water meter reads 14129.8 gal
